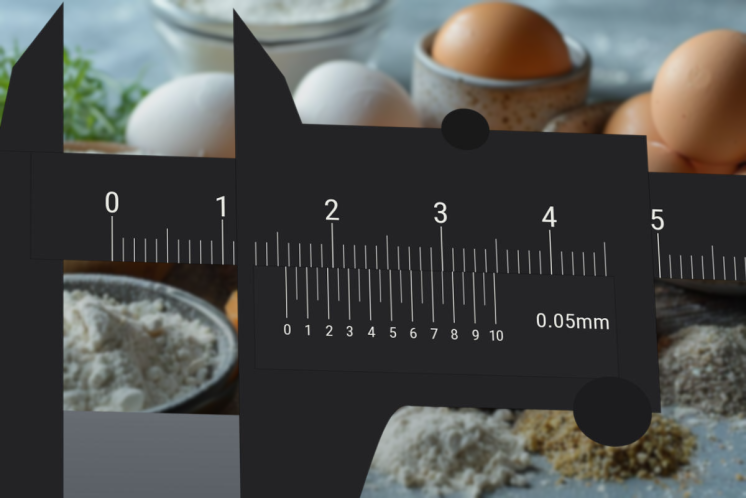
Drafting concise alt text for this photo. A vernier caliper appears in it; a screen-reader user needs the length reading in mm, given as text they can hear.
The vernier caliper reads 15.7 mm
